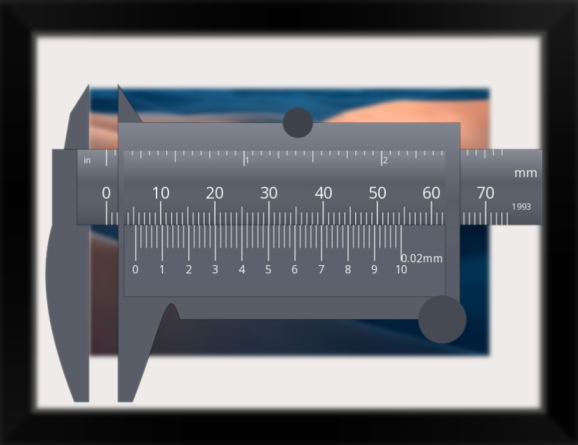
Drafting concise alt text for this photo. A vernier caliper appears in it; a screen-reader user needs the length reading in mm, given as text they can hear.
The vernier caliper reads 5.4 mm
